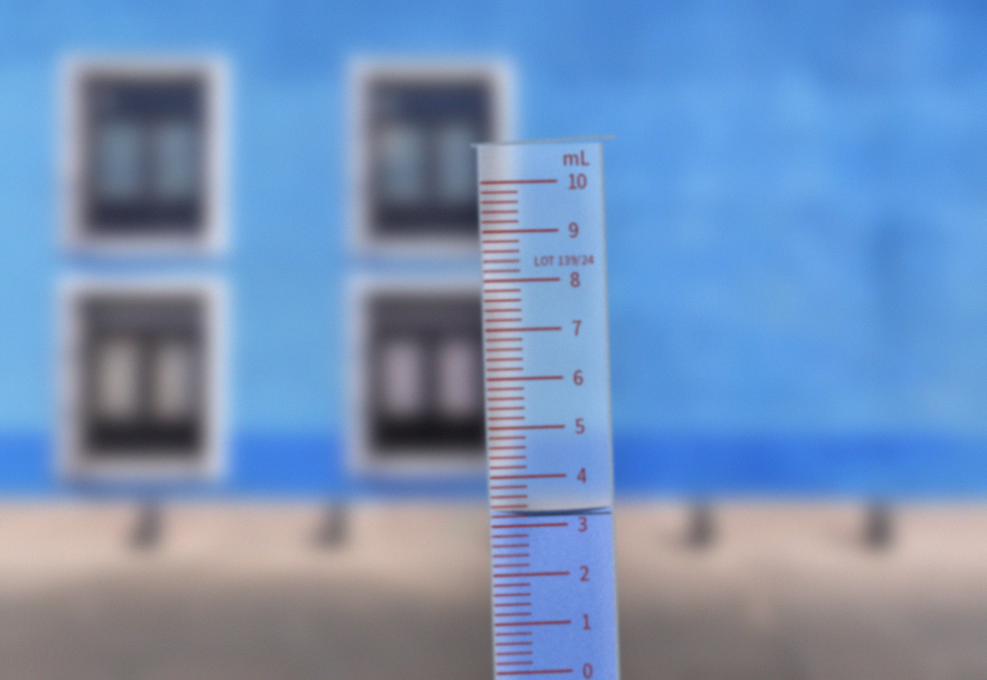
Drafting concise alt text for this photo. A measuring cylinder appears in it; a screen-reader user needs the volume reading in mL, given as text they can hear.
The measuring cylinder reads 3.2 mL
